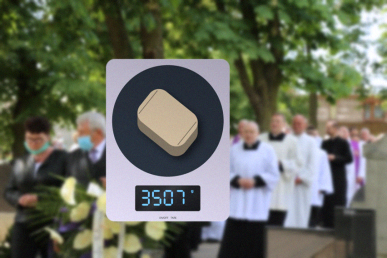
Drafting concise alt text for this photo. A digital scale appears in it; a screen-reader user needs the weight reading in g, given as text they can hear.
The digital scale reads 3507 g
